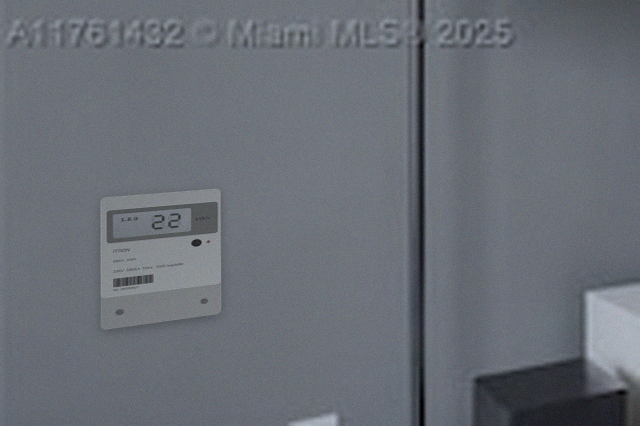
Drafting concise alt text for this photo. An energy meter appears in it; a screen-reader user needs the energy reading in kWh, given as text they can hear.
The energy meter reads 22 kWh
